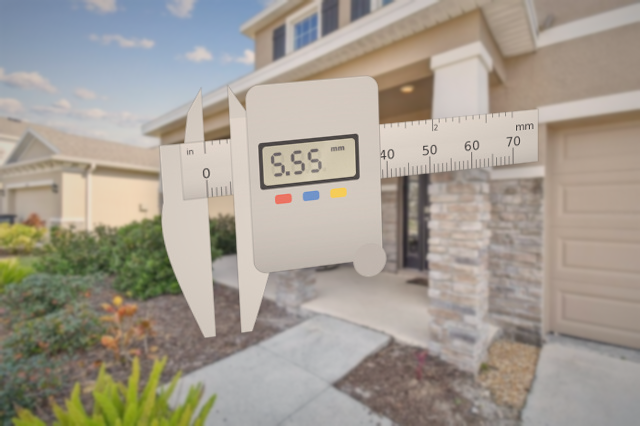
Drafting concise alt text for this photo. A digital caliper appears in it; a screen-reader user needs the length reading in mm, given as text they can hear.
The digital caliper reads 5.55 mm
